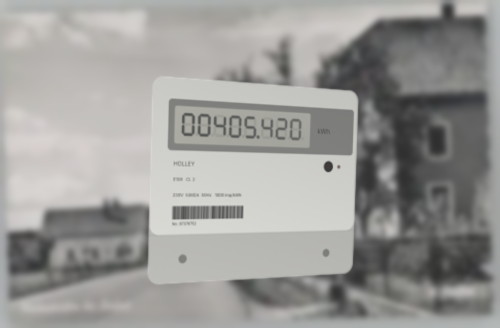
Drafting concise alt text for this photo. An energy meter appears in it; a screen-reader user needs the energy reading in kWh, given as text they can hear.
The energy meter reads 405.420 kWh
